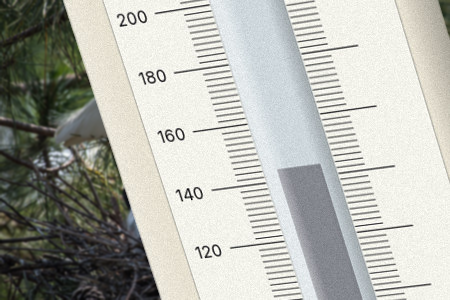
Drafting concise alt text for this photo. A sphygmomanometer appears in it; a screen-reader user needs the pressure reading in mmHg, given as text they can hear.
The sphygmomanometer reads 144 mmHg
